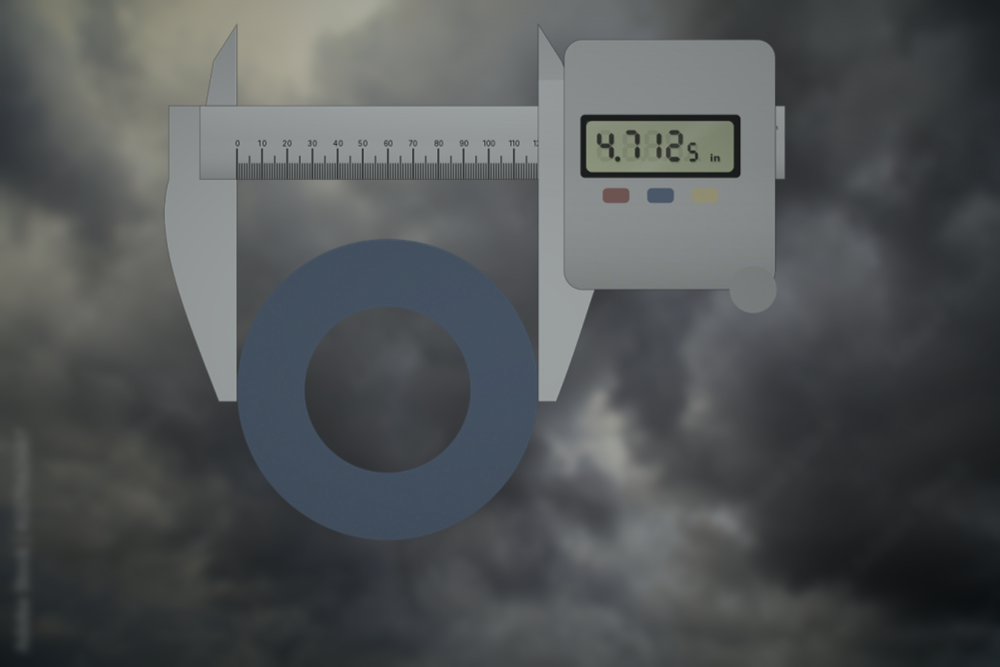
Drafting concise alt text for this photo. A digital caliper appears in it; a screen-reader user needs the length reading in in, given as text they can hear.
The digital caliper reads 4.7125 in
